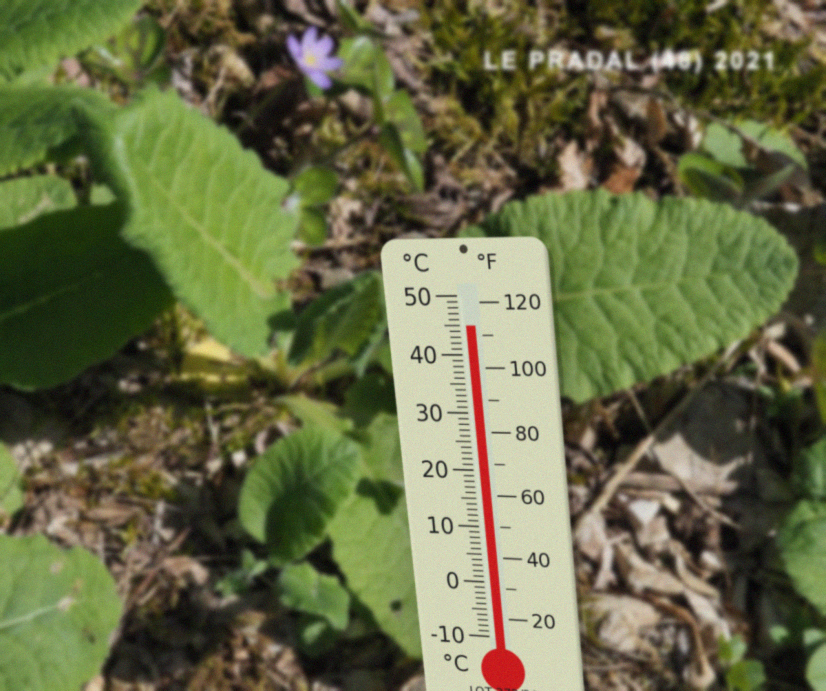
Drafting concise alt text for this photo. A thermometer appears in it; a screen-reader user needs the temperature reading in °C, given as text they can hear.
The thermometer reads 45 °C
